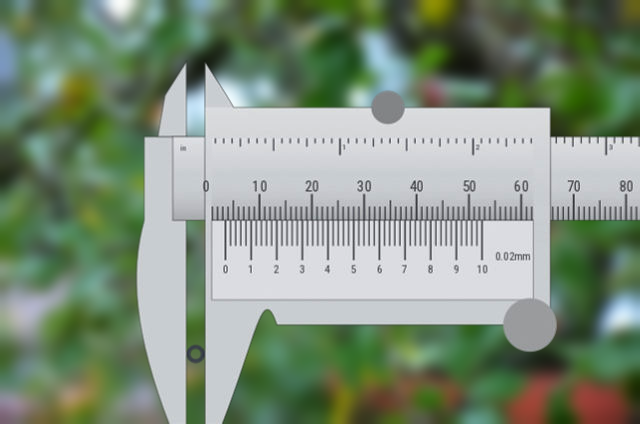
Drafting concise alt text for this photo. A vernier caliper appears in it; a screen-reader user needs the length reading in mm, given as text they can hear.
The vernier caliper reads 3.5 mm
